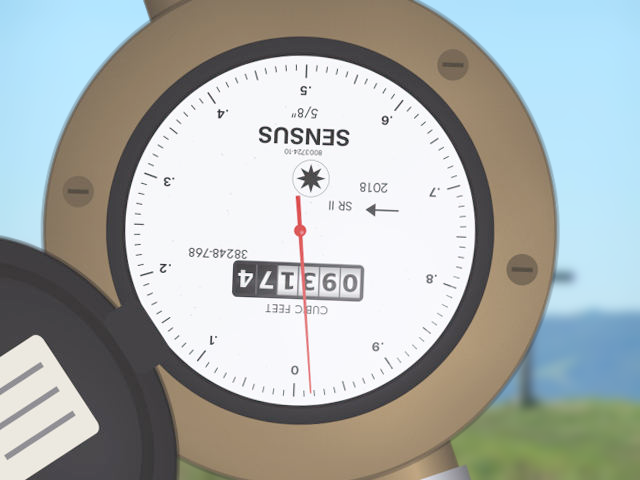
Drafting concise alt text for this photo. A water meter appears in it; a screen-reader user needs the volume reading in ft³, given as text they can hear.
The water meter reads 93173.98 ft³
